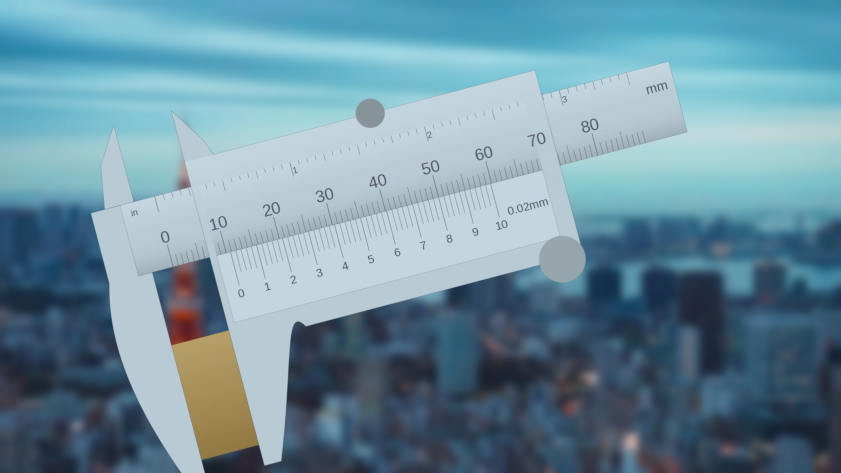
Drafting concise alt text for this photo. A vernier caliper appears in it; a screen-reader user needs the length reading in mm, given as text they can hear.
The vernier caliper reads 10.8 mm
